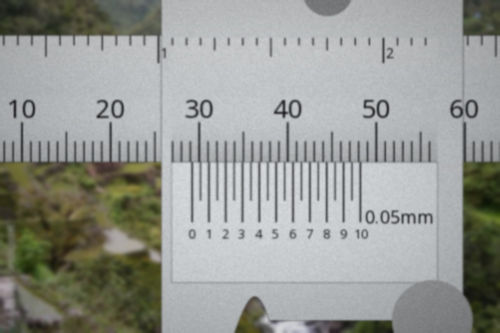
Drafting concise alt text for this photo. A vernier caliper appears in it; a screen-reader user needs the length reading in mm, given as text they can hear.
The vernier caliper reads 29.2 mm
